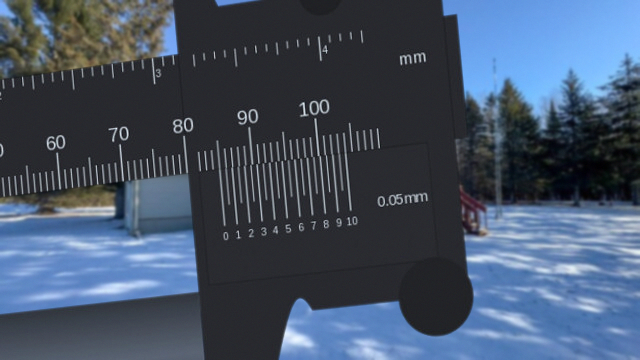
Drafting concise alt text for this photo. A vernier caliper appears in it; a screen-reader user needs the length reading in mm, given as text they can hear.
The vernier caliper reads 85.0 mm
